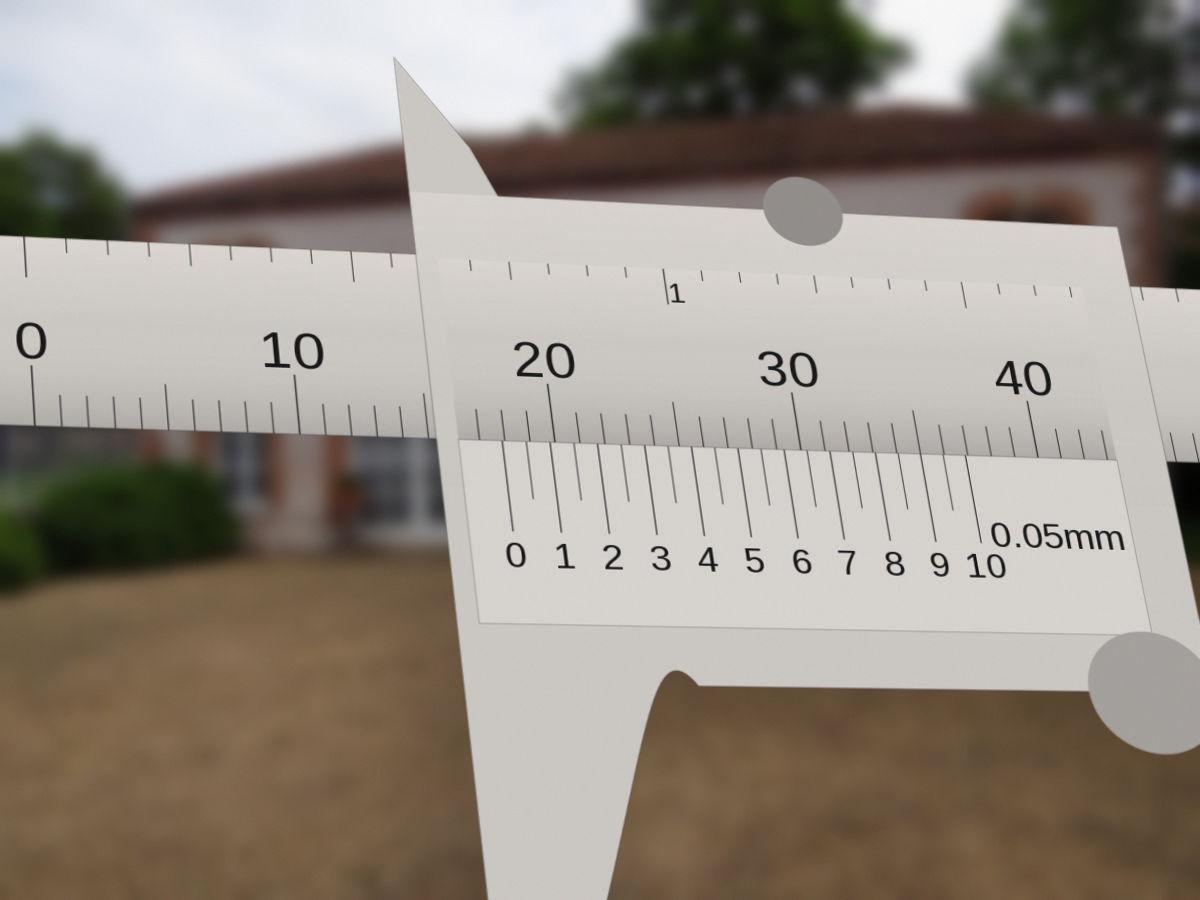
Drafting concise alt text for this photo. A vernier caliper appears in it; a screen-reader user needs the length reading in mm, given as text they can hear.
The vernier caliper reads 17.9 mm
